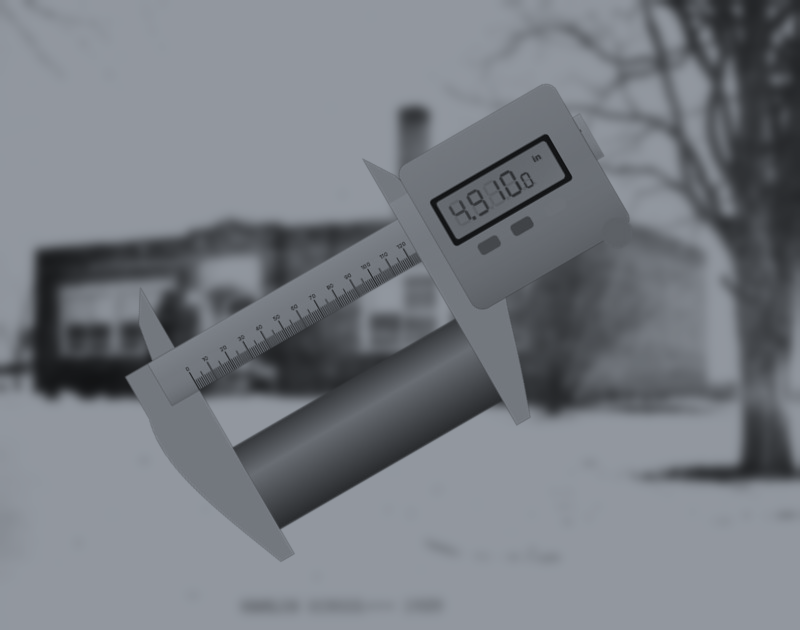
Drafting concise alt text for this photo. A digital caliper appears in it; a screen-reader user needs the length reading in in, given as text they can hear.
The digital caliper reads 4.9100 in
